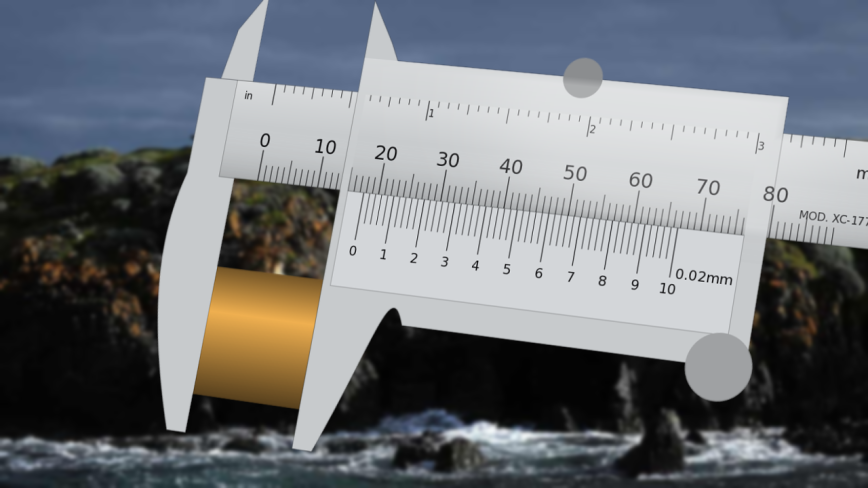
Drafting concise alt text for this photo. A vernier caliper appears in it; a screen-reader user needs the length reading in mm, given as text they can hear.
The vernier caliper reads 17.6 mm
